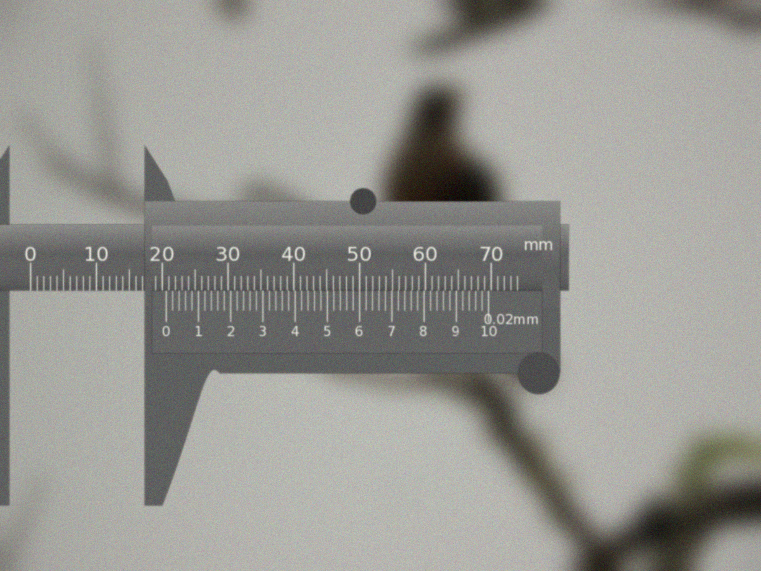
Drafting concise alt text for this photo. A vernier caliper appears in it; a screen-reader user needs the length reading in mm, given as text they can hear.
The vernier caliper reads 20.6 mm
